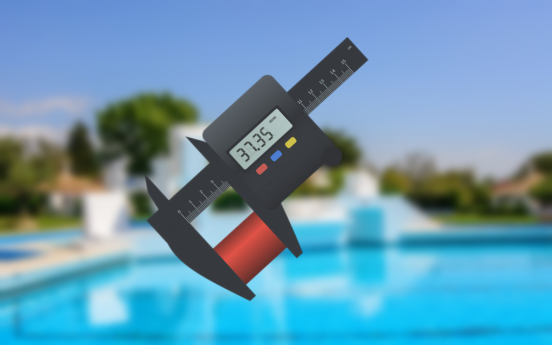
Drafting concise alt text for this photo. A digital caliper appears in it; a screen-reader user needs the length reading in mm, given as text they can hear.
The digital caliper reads 37.35 mm
